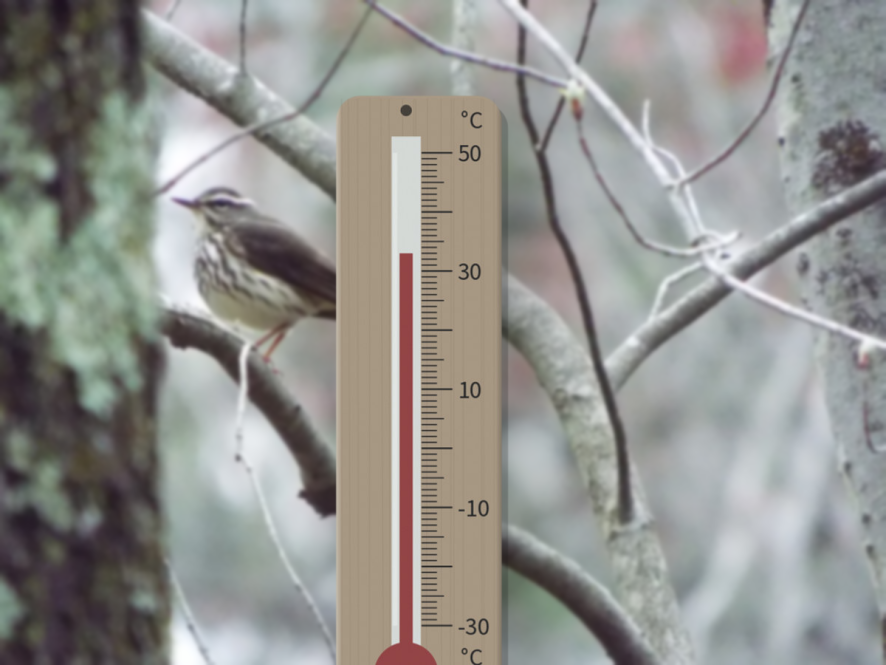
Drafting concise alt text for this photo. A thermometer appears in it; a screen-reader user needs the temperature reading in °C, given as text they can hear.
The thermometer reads 33 °C
